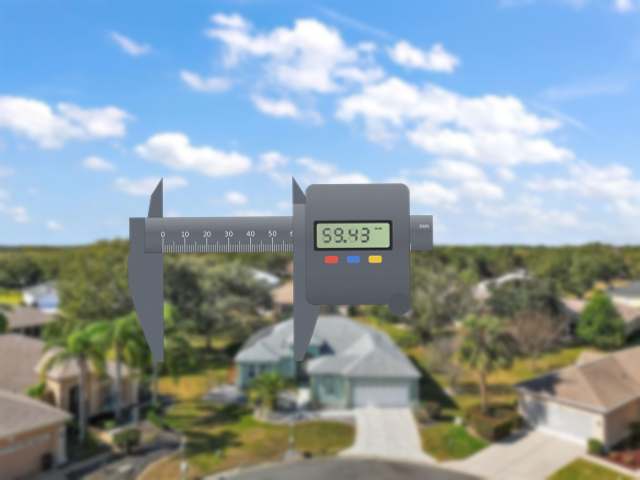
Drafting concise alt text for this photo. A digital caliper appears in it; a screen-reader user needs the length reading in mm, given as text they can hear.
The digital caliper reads 59.43 mm
